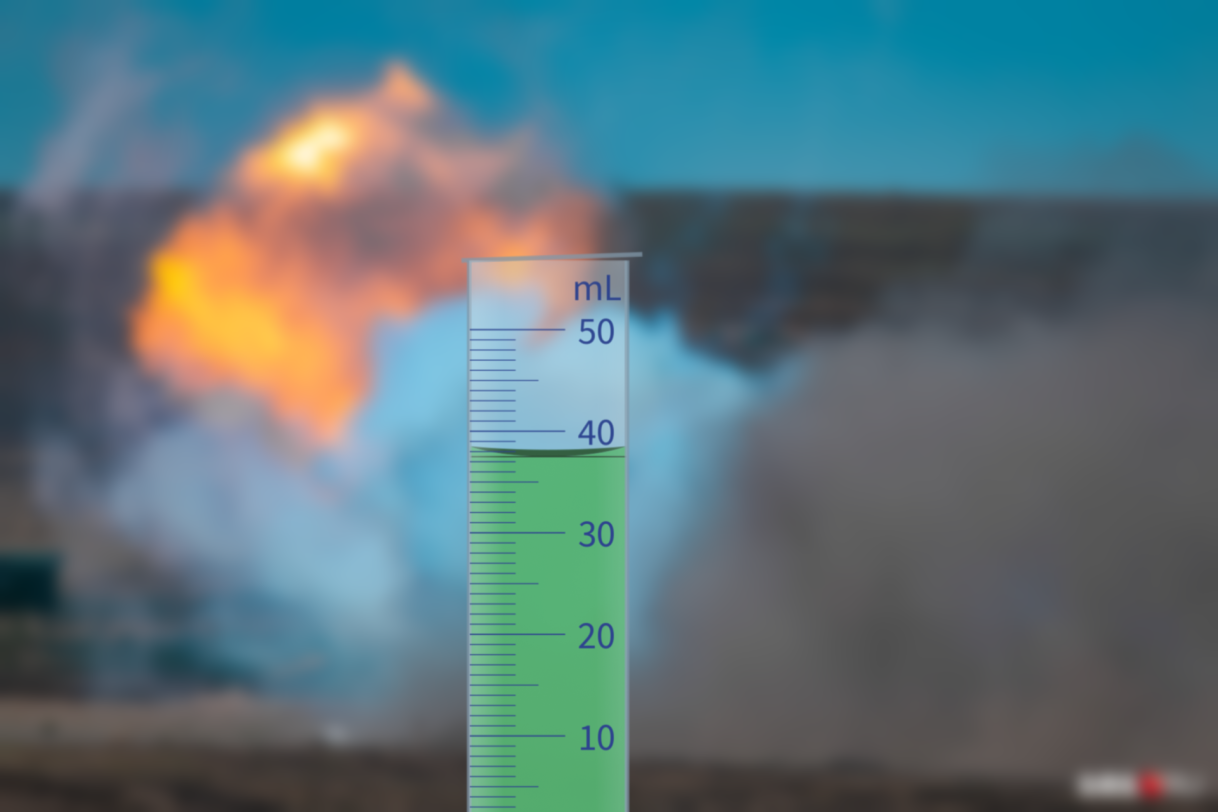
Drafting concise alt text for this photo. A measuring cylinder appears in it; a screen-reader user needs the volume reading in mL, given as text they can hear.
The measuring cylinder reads 37.5 mL
